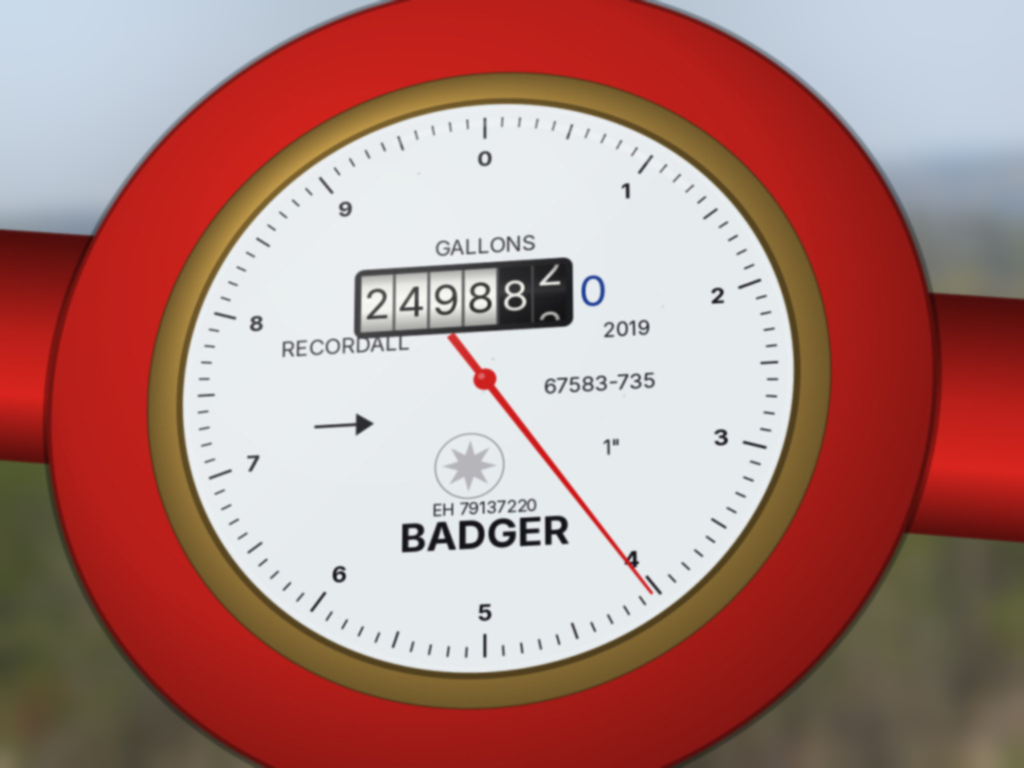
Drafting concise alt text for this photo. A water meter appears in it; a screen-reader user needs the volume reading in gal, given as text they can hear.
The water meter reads 2498824.0 gal
